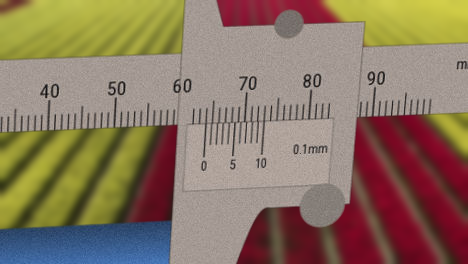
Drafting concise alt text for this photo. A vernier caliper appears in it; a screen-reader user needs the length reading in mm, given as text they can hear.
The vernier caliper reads 64.0 mm
